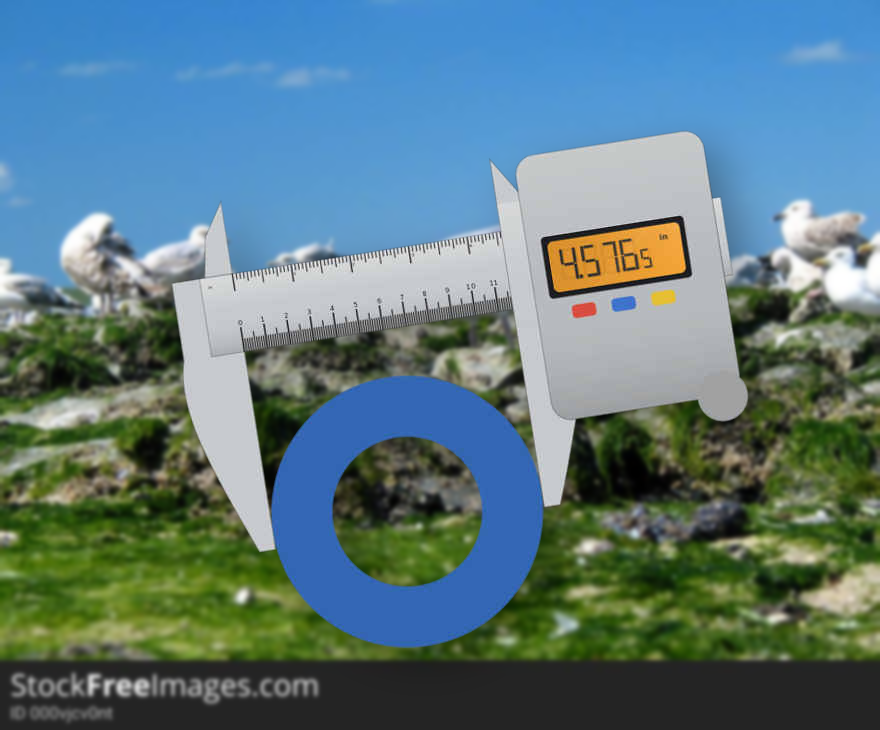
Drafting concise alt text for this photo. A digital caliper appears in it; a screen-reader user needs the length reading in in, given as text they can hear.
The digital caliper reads 4.5765 in
